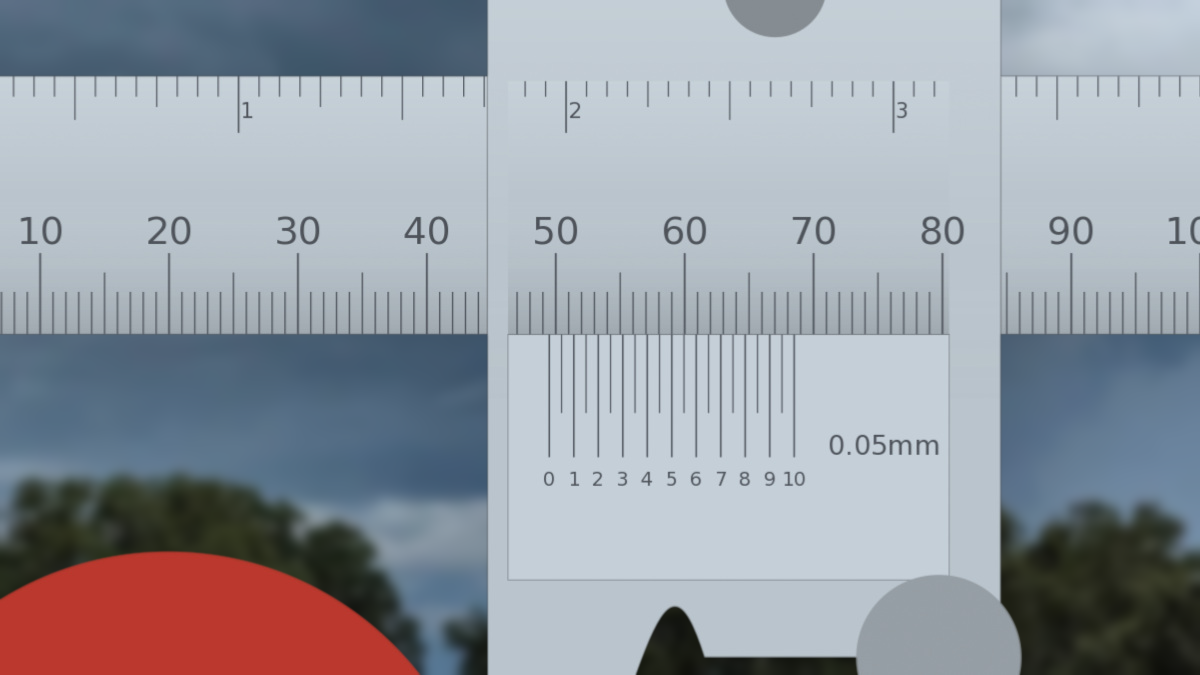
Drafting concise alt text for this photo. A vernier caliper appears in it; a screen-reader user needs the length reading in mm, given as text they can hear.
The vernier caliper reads 49.5 mm
